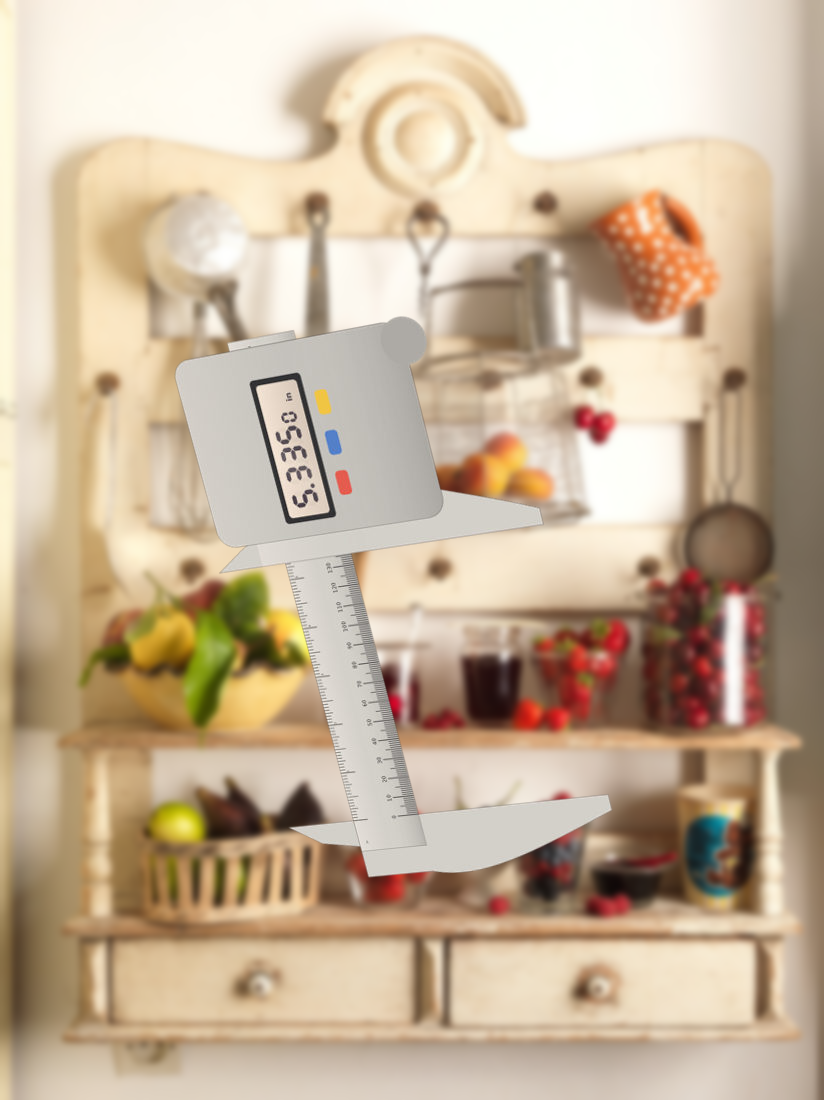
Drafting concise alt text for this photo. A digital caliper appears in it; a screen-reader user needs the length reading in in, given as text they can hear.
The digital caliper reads 5.3350 in
